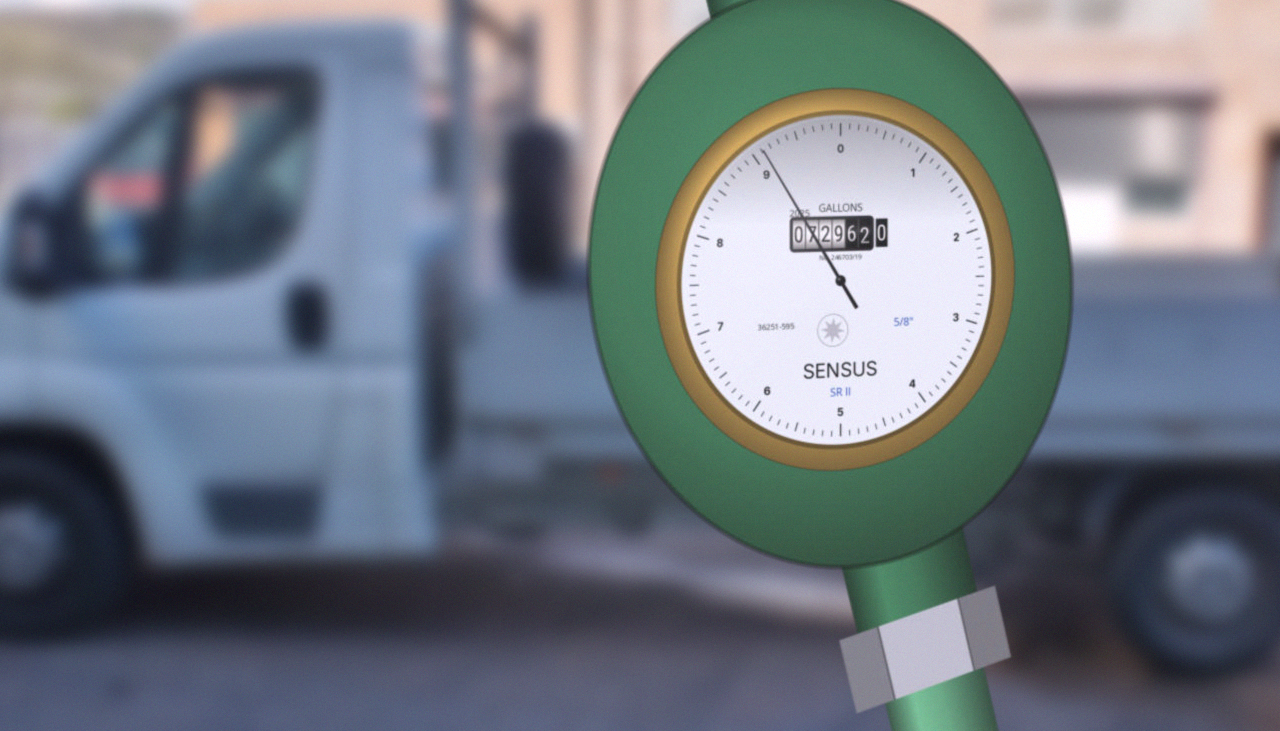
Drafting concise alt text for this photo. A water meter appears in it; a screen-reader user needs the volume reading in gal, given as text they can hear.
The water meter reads 729619.1 gal
